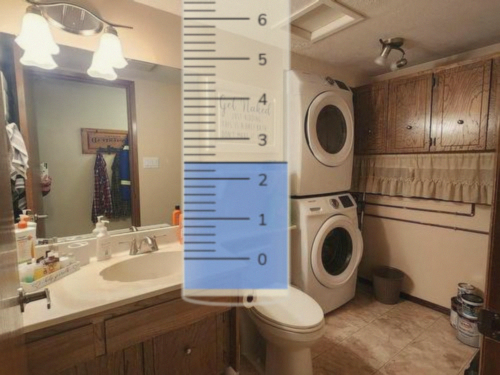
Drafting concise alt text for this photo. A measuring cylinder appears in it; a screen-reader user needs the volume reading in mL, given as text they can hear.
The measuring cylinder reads 2.4 mL
